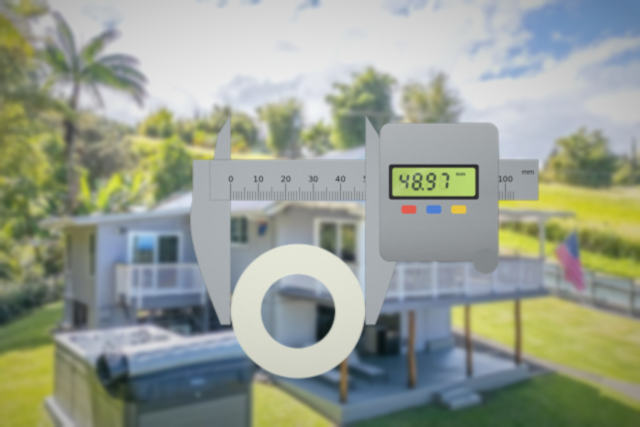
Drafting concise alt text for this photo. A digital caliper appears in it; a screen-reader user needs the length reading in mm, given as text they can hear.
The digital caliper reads 48.97 mm
